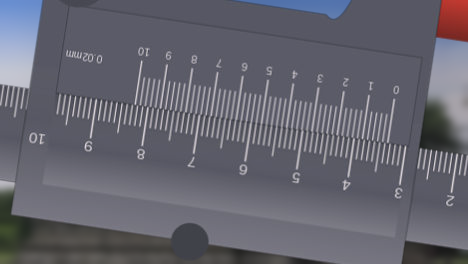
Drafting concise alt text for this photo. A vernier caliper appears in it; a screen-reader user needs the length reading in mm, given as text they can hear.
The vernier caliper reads 33.5 mm
